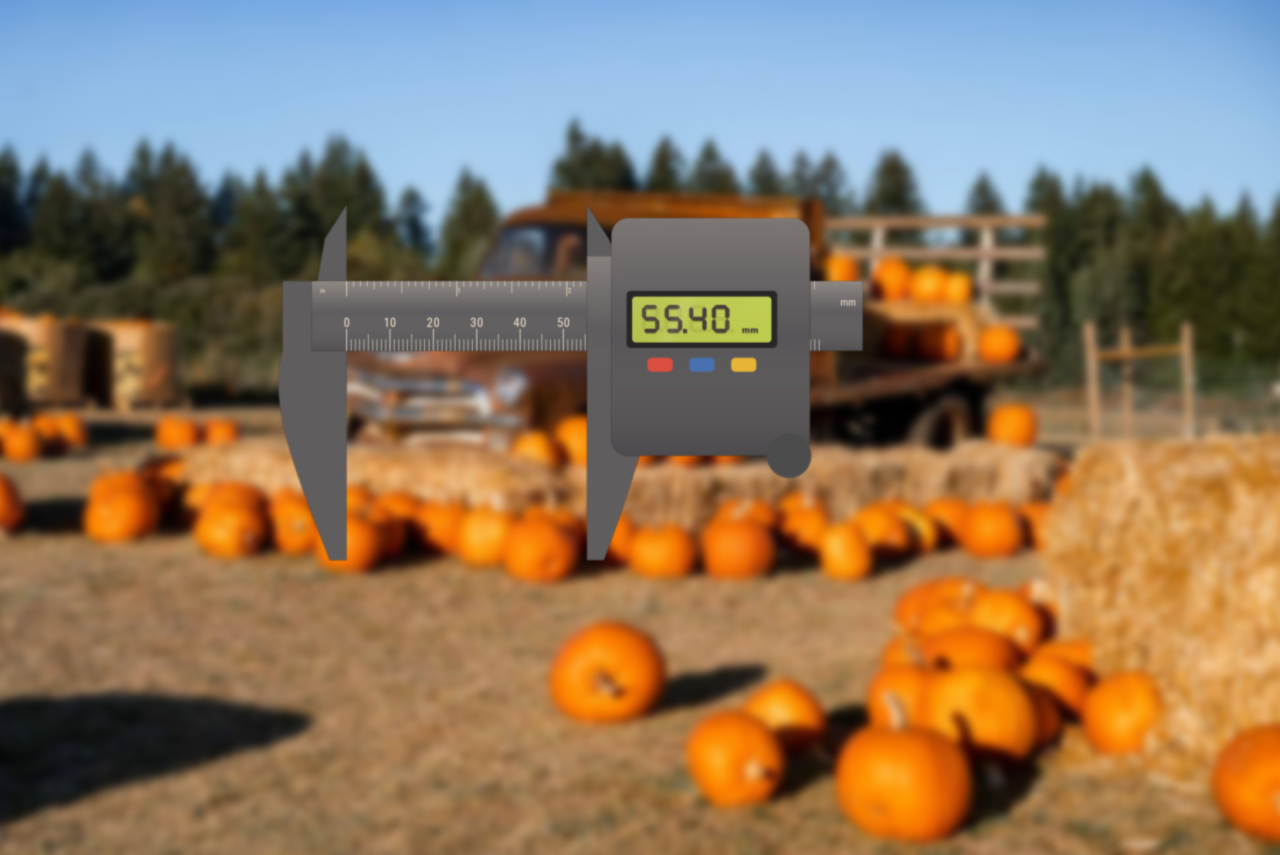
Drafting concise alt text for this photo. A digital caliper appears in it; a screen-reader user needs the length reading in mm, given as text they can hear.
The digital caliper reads 55.40 mm
